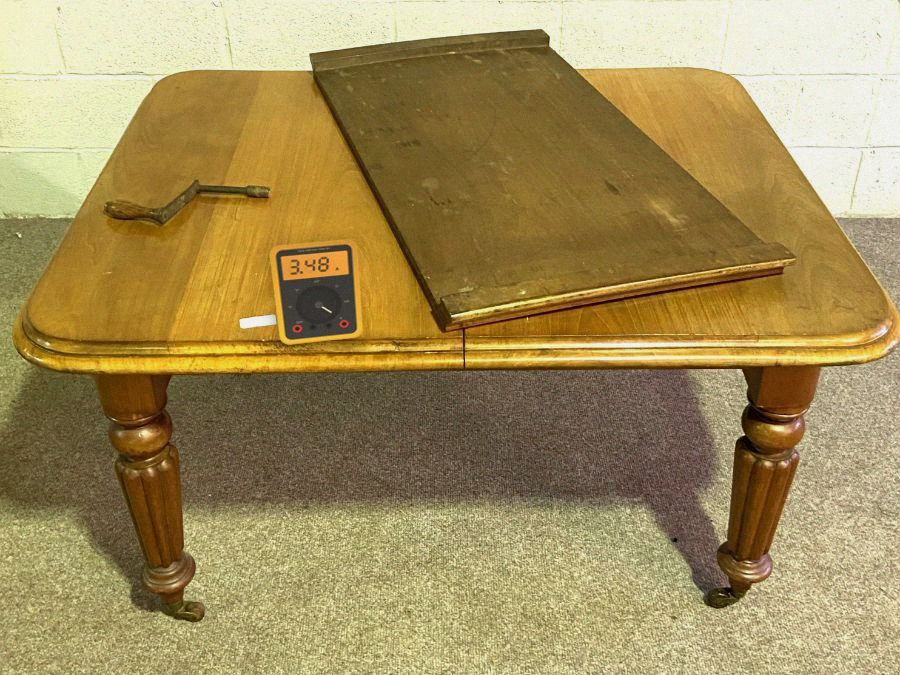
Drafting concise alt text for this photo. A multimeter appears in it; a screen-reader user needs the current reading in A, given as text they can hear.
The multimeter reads 3.48 A
